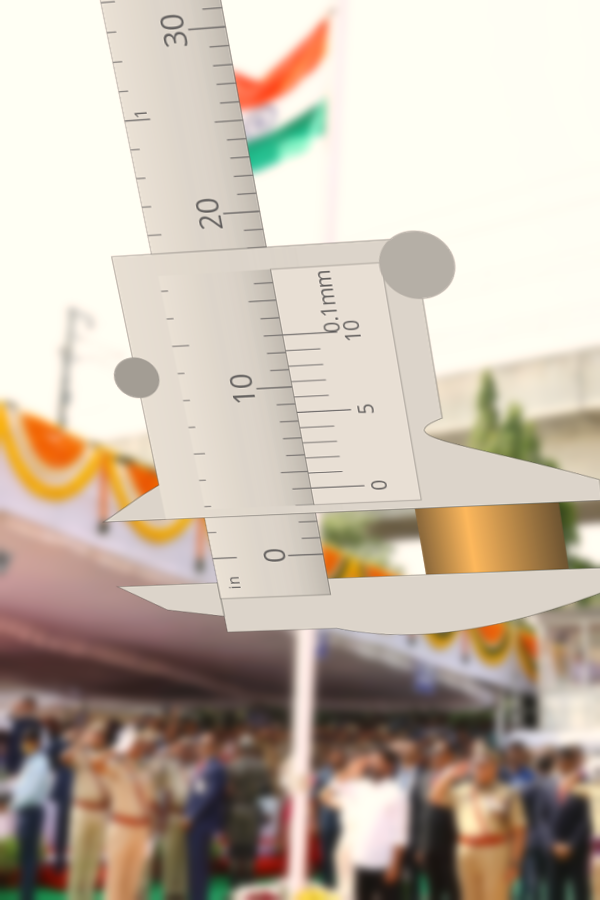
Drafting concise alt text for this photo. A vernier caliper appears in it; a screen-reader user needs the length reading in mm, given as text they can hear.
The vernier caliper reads 4.0 mm
